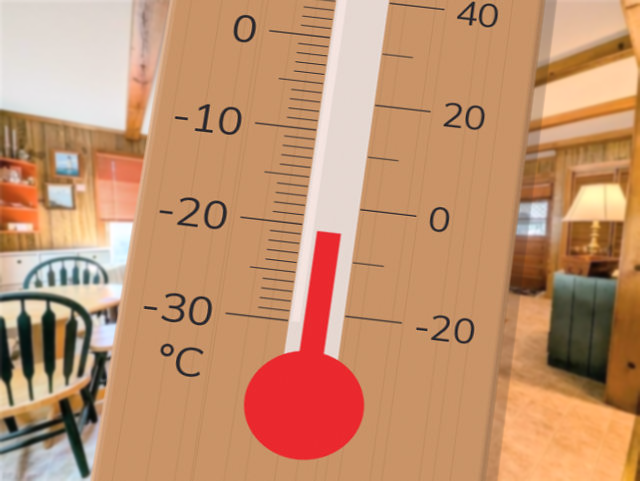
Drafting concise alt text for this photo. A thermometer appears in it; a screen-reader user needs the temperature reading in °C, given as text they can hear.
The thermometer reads -20.5 °C
